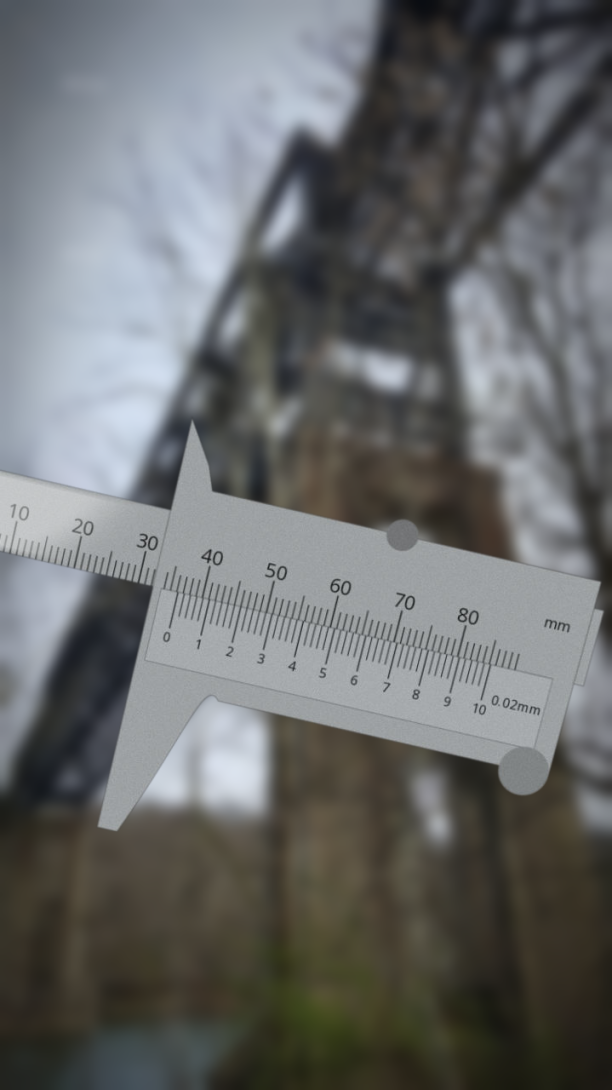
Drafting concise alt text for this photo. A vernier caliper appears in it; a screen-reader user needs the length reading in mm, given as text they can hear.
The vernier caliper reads 36.2 mm
